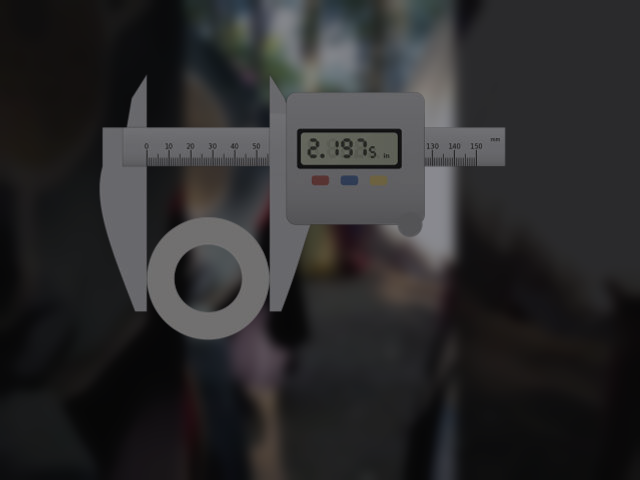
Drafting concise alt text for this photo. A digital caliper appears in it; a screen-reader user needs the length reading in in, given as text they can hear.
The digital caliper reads 2.1975 in
